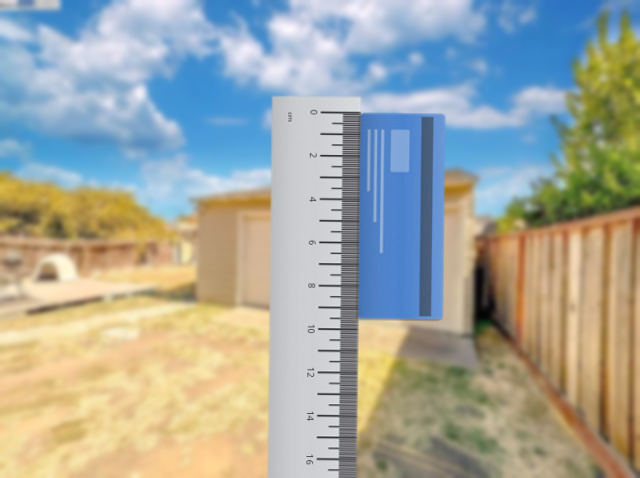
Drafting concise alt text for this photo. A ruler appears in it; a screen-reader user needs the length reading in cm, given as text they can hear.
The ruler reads 9.5 cm
